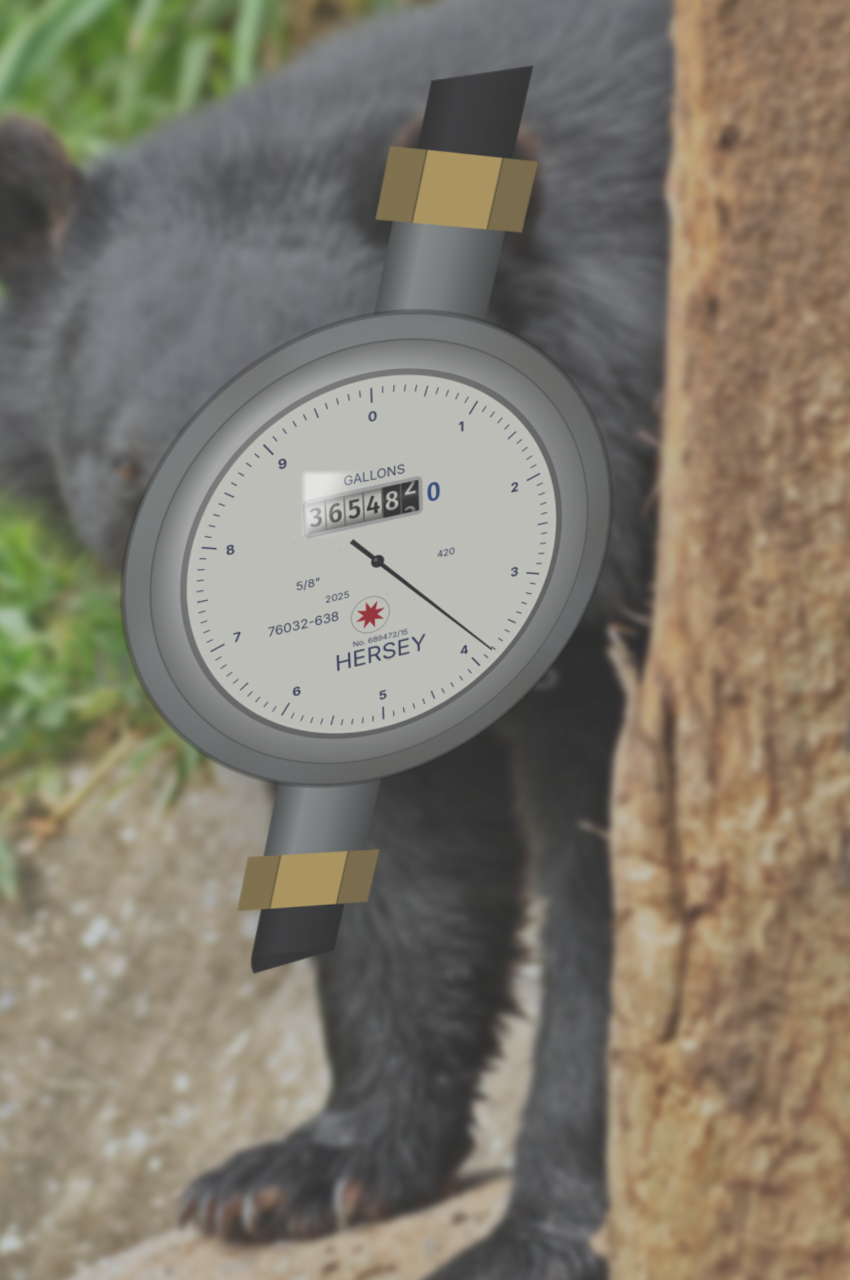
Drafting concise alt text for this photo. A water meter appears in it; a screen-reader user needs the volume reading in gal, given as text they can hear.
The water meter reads 3654823.8 gal
